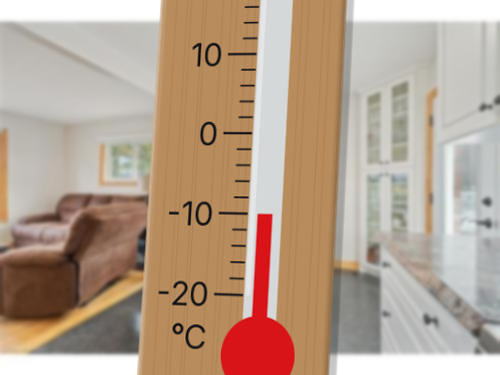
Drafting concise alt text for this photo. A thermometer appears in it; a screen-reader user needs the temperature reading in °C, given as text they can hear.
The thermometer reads -10 °C
